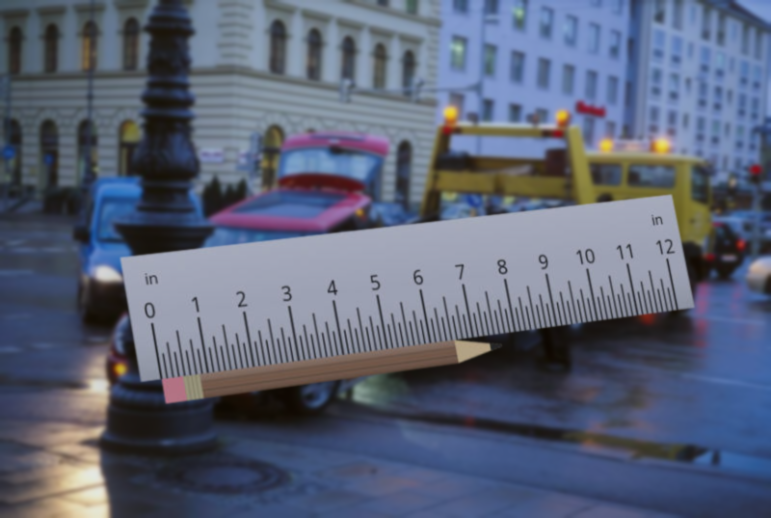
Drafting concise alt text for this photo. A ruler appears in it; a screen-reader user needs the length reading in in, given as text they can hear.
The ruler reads 7.625 in
